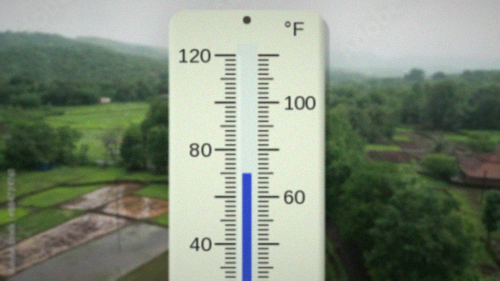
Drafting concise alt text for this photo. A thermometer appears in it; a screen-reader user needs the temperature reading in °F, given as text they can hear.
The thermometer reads 70 °F
